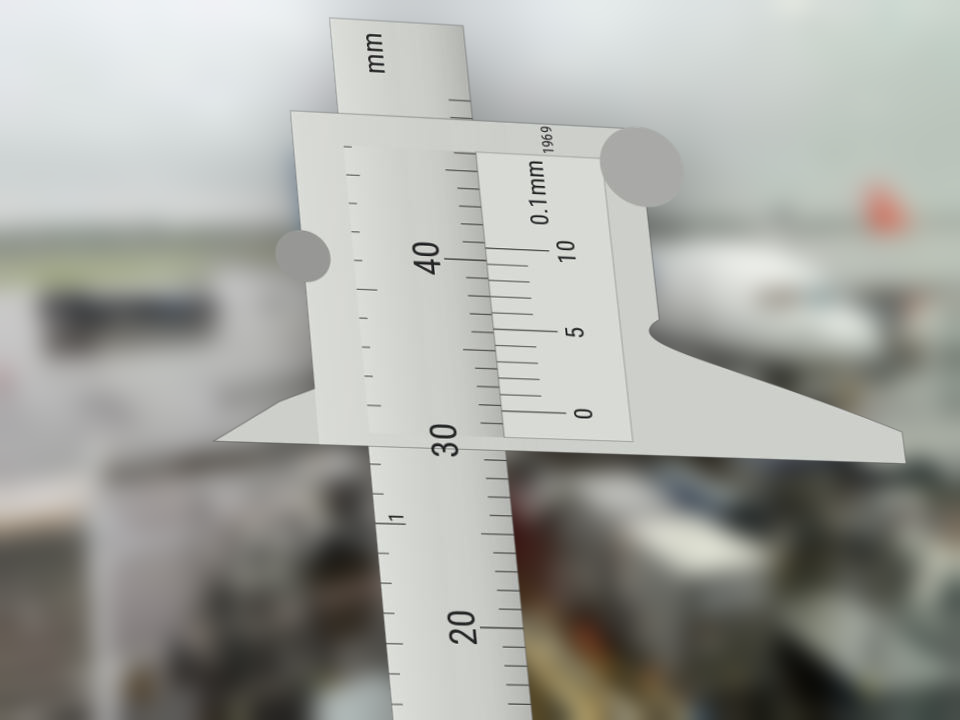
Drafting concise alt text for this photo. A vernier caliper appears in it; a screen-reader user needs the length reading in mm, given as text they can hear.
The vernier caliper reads 31.7 mm
